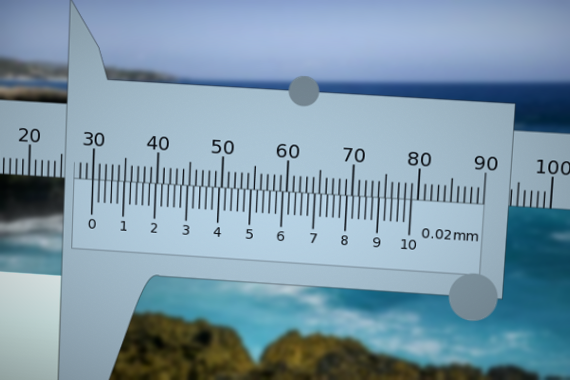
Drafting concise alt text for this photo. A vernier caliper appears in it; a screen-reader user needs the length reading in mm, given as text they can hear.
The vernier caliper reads 30.0 mm
